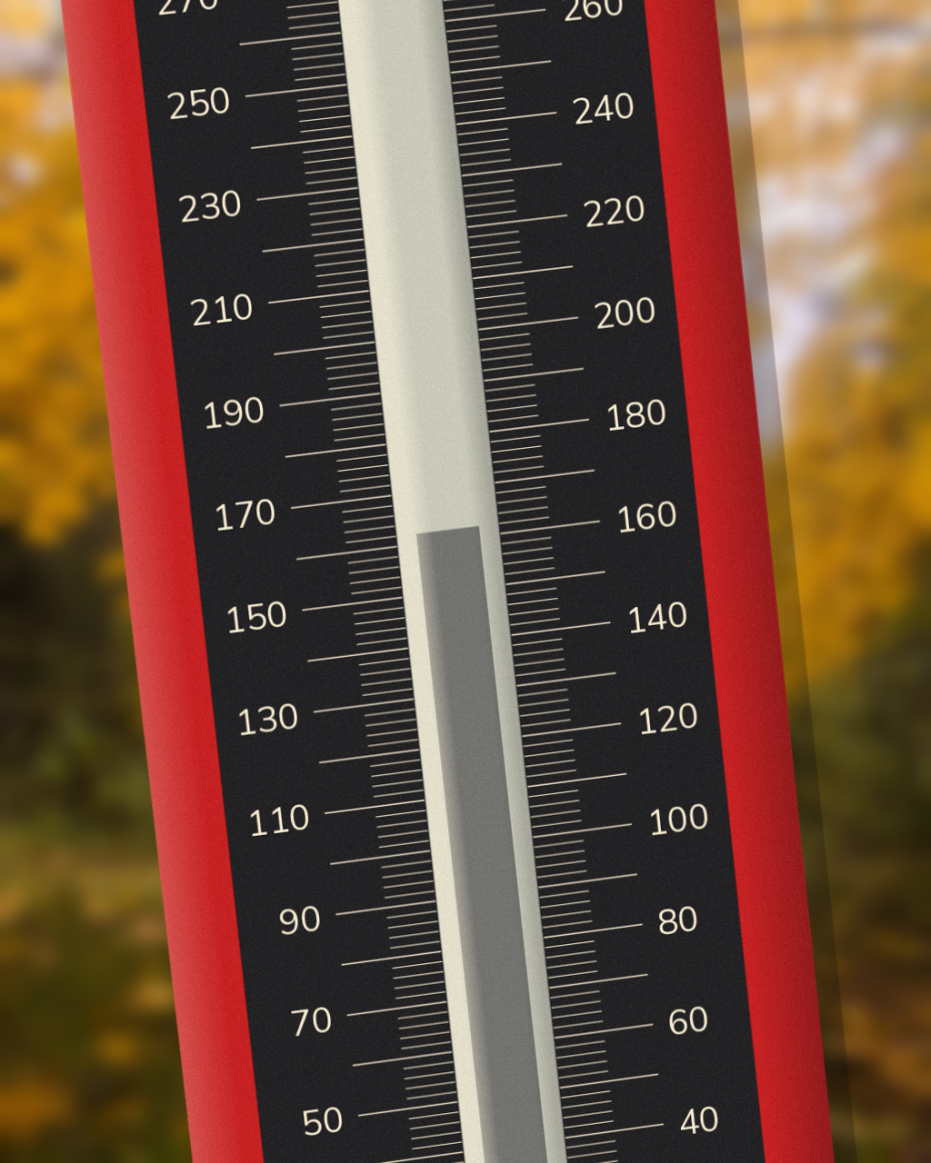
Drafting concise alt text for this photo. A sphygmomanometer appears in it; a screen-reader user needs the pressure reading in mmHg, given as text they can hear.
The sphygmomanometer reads 162 mmHg
